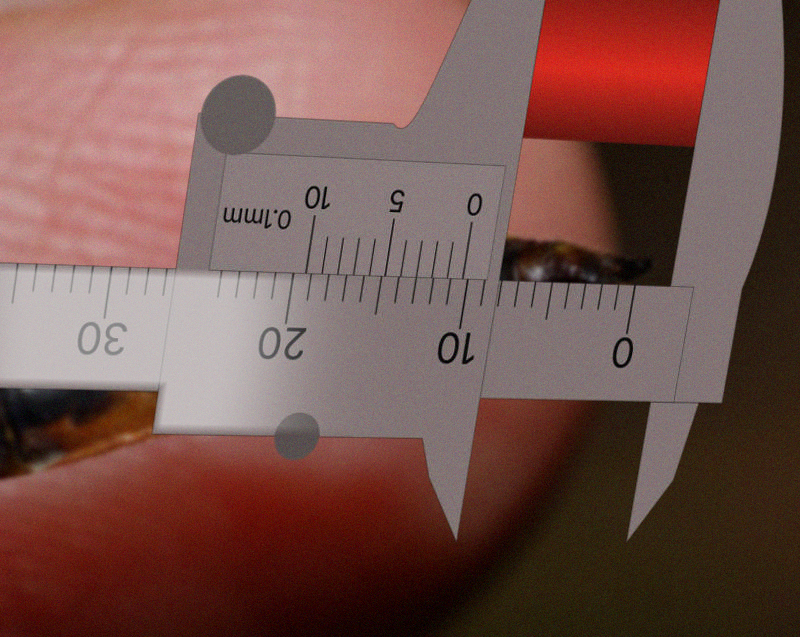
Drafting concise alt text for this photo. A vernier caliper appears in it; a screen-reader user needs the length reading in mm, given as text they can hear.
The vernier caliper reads 10.3 mm
